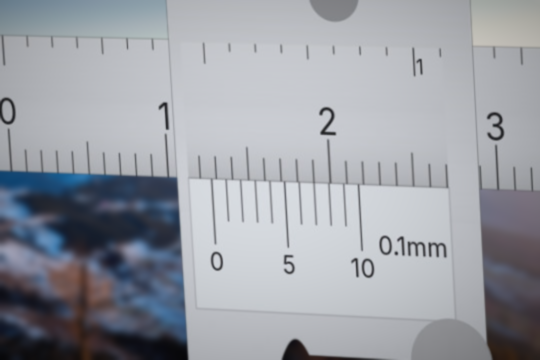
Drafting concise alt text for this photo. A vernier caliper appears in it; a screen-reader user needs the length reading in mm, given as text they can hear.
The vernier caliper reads 12.7 mm
